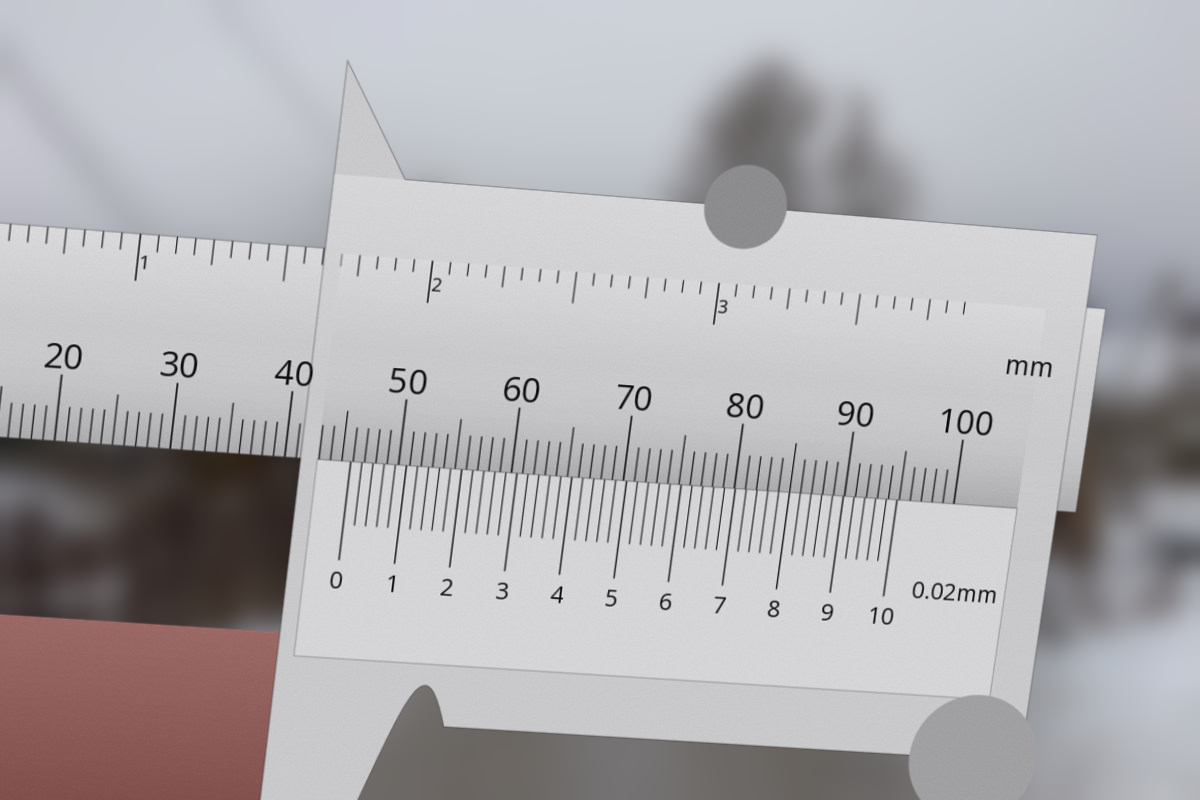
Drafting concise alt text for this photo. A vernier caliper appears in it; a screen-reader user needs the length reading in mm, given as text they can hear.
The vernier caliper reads 45.8 mm
